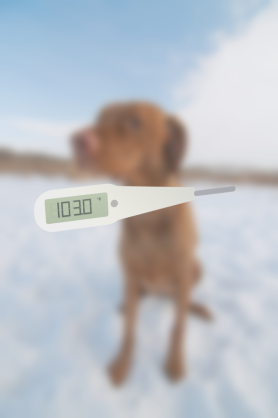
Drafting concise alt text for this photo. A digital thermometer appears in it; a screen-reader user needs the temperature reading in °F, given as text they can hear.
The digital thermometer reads 103.0 °F
